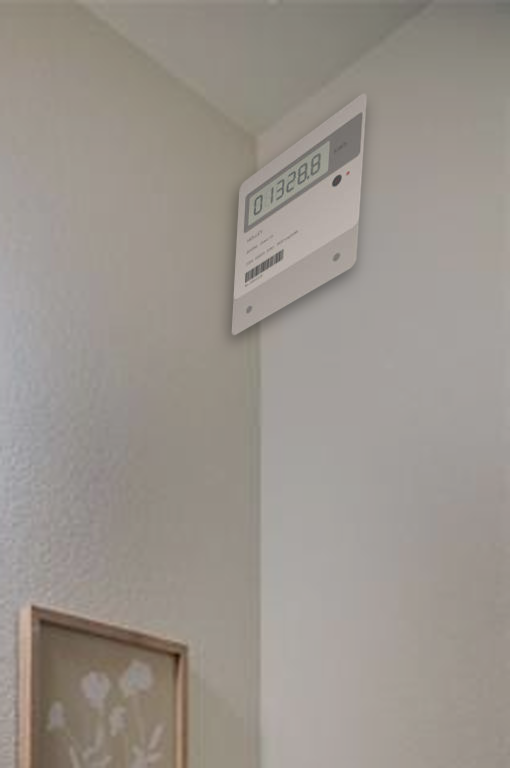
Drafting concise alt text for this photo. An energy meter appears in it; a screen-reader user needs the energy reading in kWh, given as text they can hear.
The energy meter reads 1328.8 kWh
